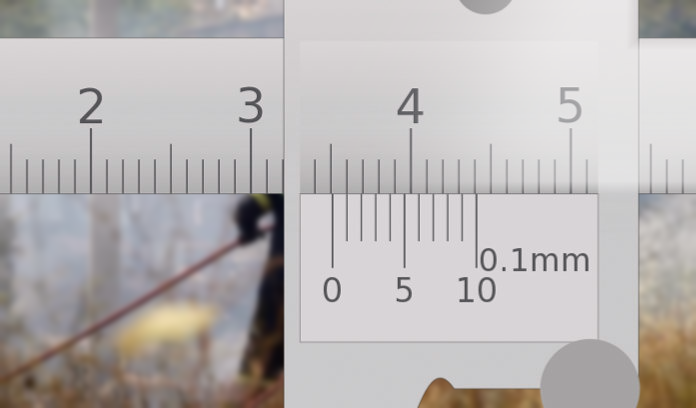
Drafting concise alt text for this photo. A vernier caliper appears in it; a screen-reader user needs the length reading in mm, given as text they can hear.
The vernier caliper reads 35.1 mm
